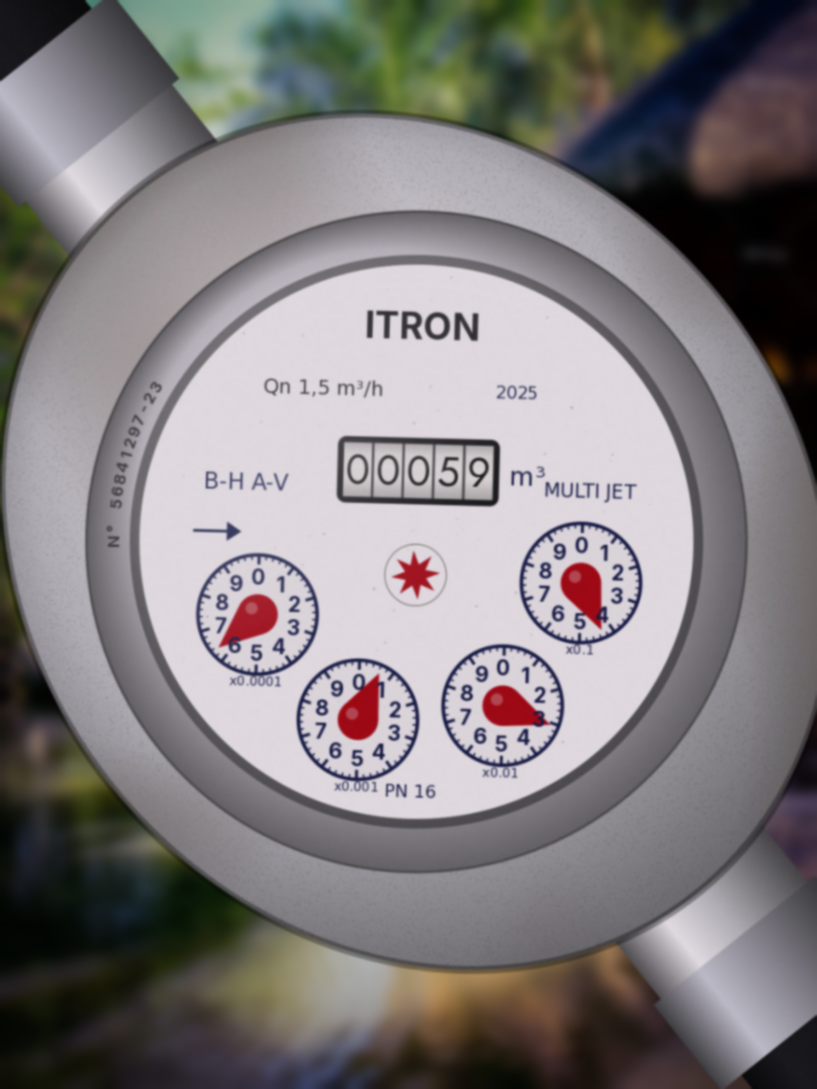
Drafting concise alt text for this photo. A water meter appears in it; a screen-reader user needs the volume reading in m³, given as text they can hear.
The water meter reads 59.4306 m³
